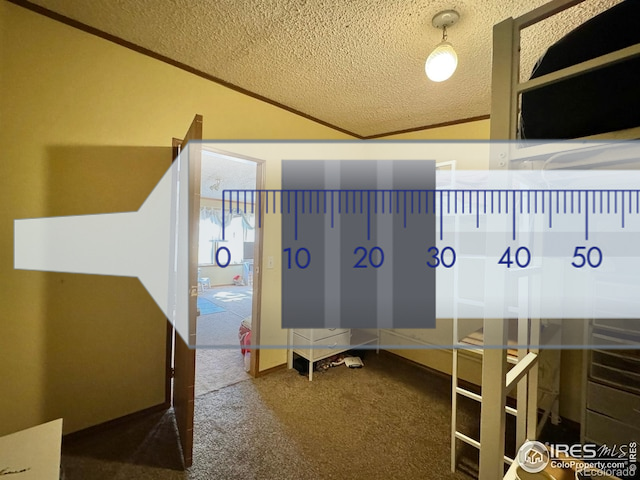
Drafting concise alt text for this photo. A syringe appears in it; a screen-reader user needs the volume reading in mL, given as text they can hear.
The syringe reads 8 mL
